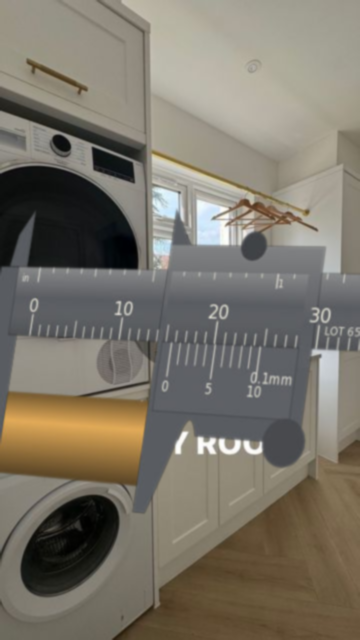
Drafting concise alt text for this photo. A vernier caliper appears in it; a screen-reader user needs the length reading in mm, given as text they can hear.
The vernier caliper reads 15.6 mm
